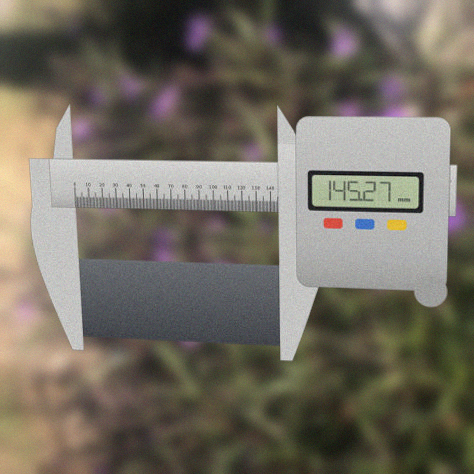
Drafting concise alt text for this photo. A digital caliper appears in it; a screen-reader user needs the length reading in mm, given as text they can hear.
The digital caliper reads 145.27 mm
